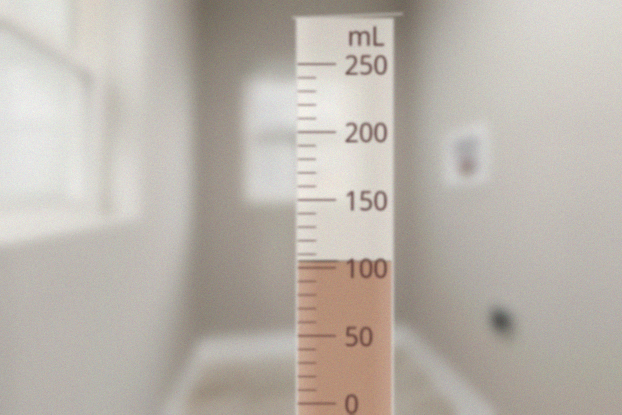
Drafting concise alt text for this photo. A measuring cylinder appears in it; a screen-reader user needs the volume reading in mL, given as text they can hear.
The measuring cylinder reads 105 mL
